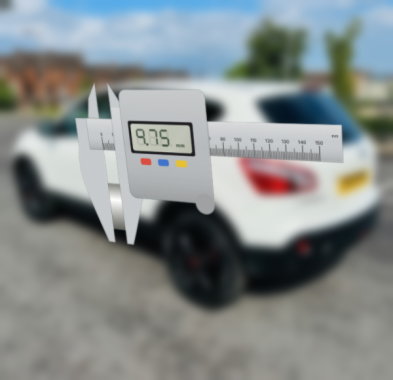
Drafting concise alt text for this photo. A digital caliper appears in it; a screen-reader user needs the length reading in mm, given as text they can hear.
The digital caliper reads 9.75 mm
